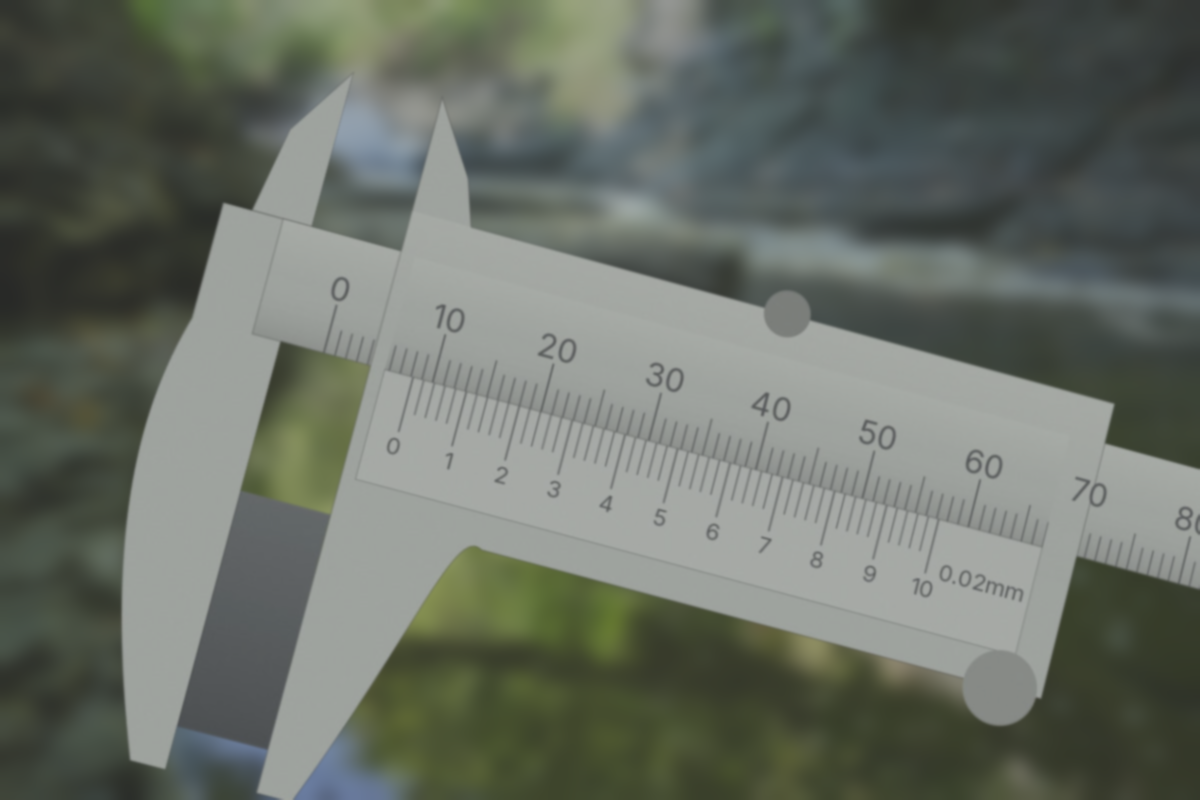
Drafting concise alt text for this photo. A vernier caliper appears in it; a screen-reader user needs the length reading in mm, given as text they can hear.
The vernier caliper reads 8.2 mm
